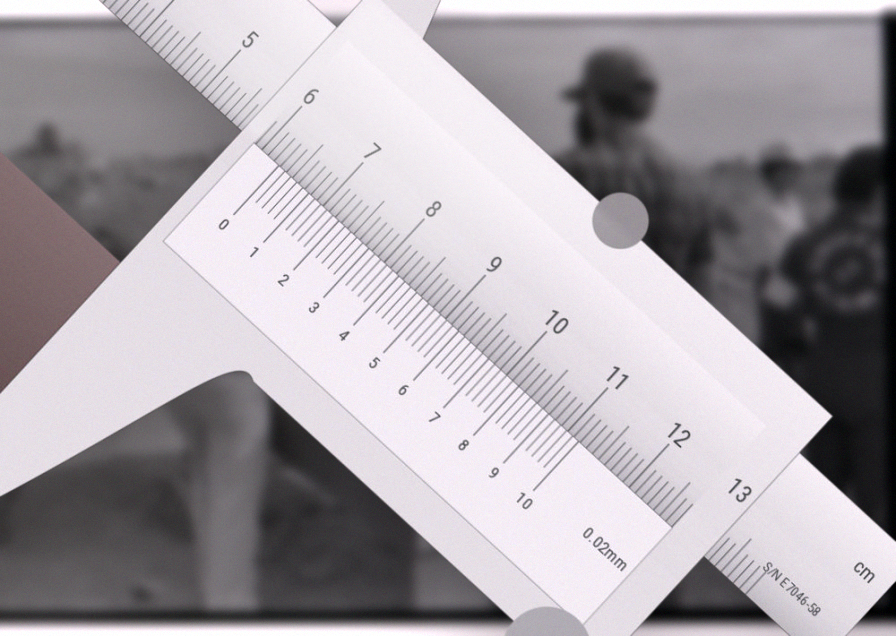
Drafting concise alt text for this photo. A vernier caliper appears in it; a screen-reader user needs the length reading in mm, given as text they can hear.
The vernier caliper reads 62.8 mm
